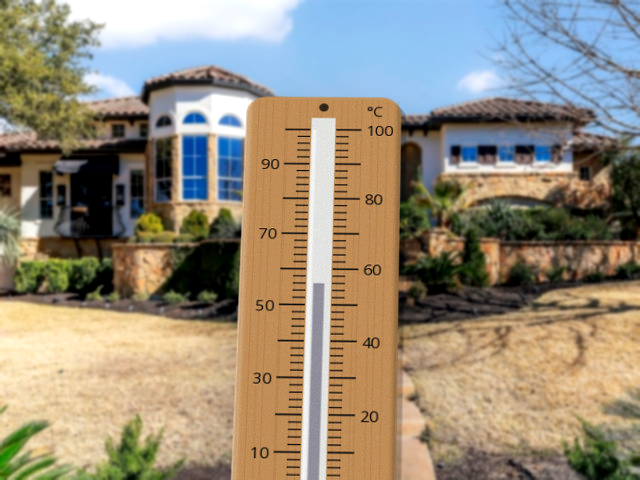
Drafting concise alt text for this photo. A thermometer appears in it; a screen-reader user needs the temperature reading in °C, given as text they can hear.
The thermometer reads 56 °C
